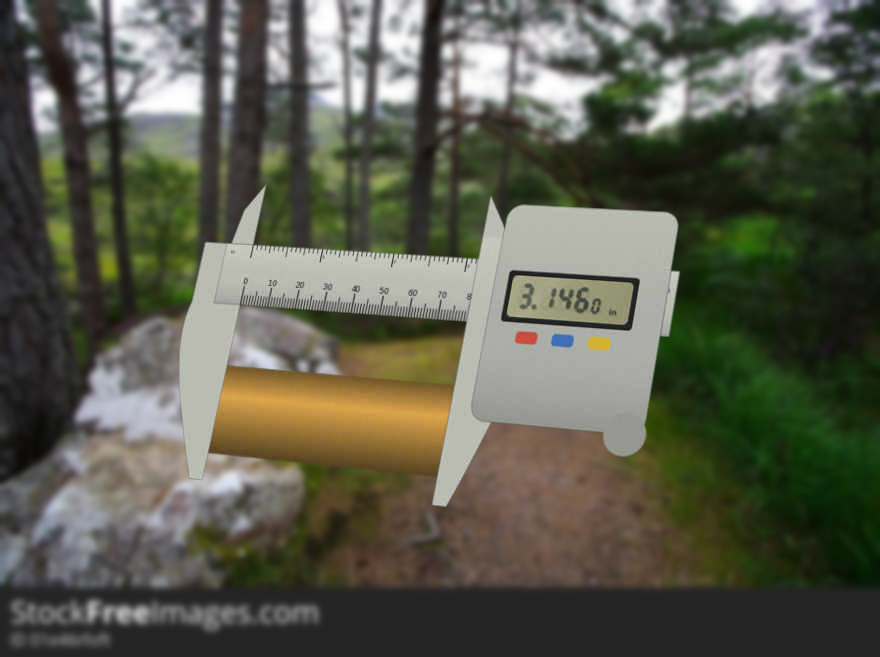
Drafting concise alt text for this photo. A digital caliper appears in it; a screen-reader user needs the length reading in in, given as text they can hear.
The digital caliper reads 3.1460 in
